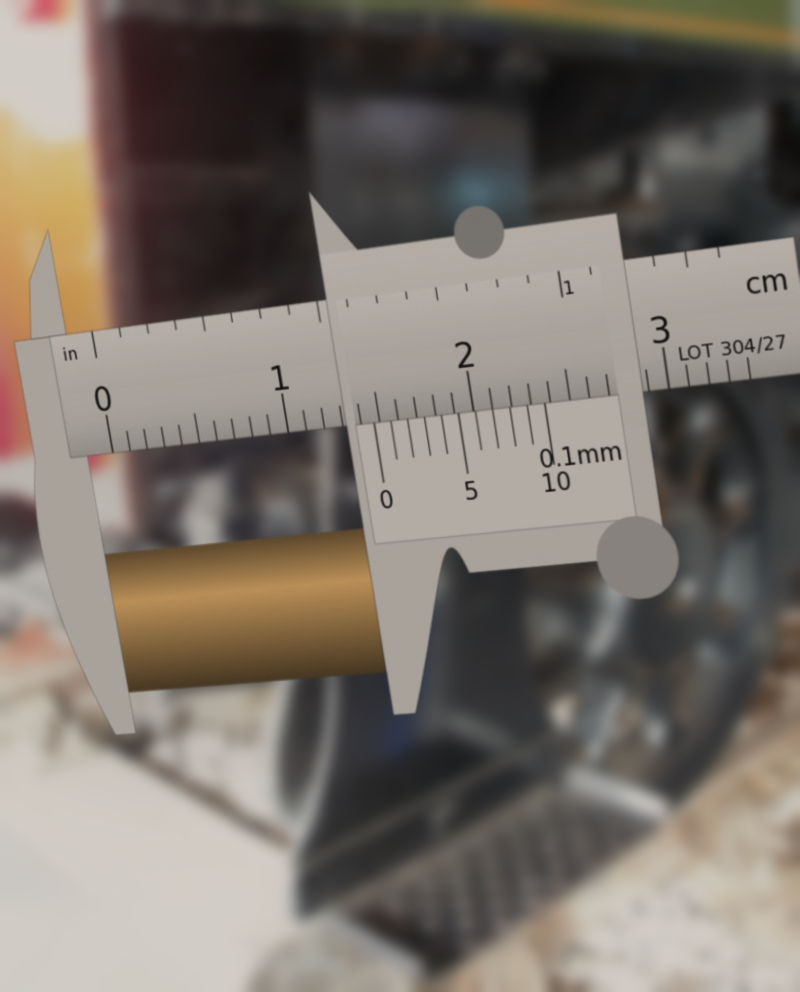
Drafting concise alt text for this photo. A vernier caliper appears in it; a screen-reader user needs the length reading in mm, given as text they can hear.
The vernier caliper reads 14.7 mm
